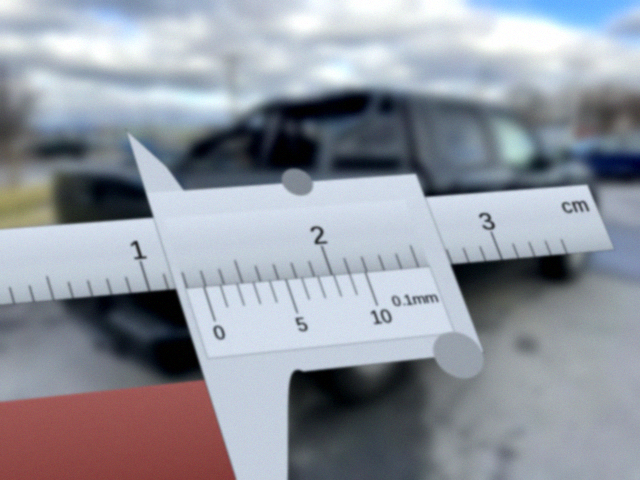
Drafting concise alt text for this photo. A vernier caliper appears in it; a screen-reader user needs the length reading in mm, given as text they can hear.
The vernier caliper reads 12.9 mm
